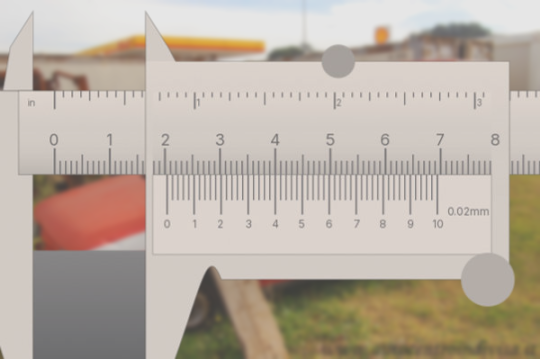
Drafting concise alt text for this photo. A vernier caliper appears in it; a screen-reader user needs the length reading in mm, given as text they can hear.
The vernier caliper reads 20.4 mm
